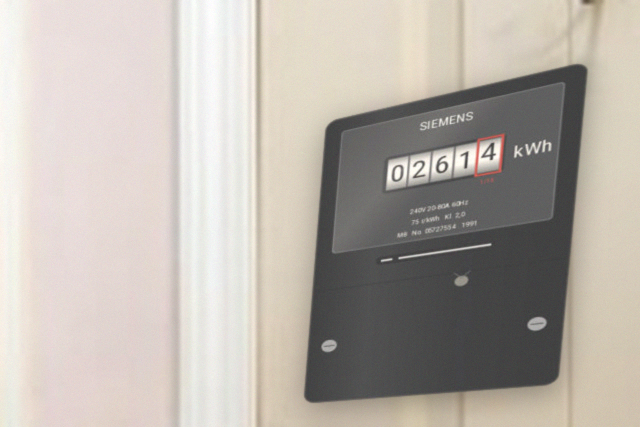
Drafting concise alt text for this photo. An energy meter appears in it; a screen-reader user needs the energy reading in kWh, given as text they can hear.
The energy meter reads 261.4 kWh
